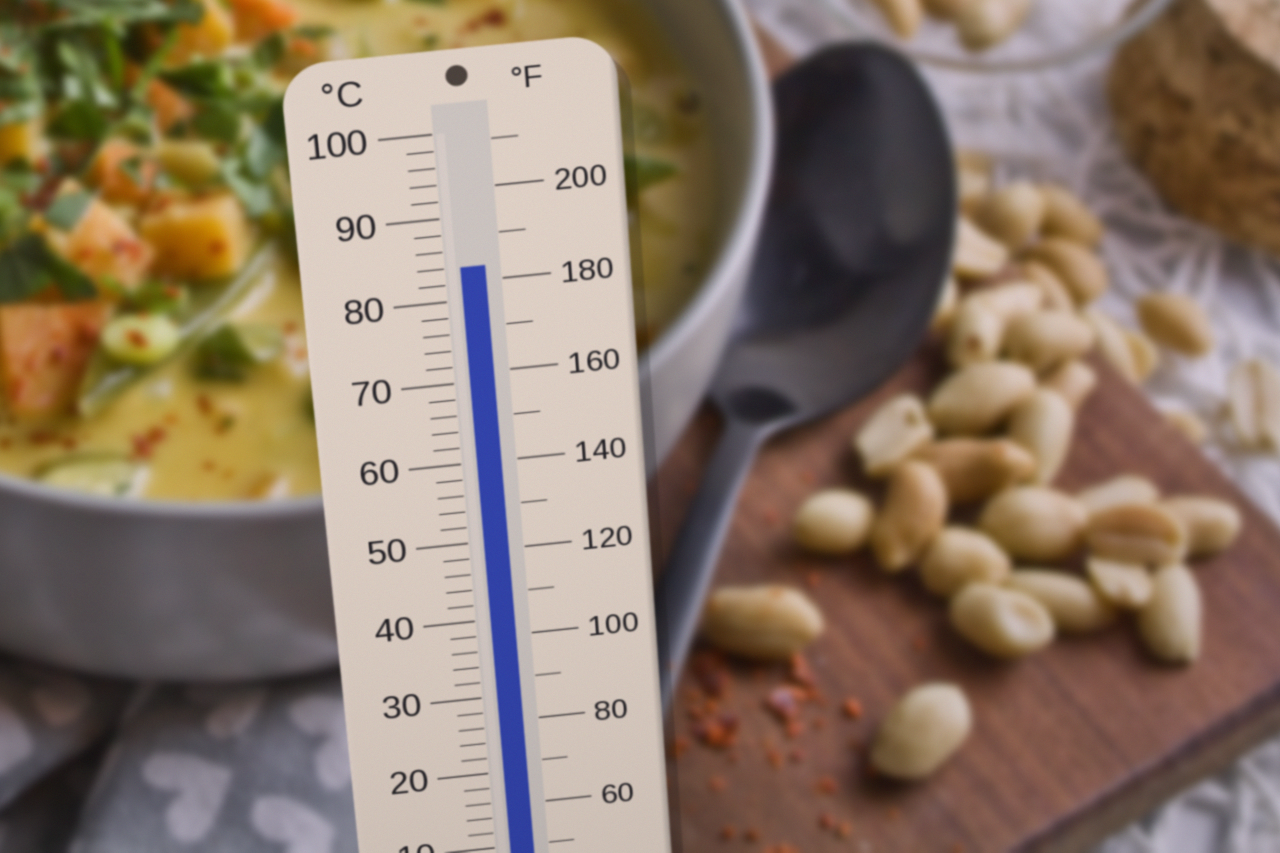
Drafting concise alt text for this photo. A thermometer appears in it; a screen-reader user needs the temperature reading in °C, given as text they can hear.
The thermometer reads 84 °C
